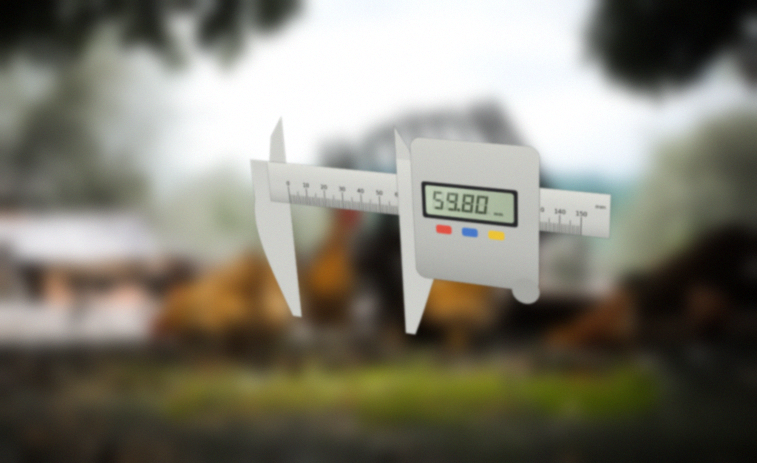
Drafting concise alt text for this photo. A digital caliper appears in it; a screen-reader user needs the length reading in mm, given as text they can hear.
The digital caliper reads 59.80 mm
